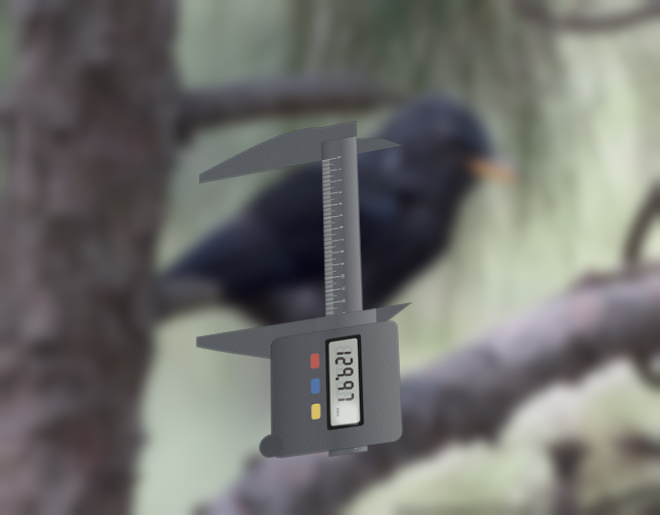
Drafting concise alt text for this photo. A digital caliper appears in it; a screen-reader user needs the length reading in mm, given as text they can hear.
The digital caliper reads 129.97 mm
